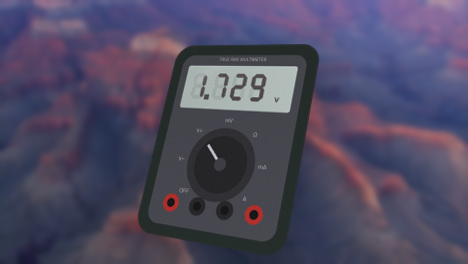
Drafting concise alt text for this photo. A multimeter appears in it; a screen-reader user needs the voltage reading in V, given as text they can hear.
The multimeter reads 1.729 V
